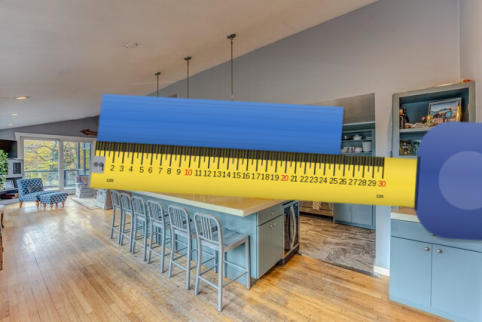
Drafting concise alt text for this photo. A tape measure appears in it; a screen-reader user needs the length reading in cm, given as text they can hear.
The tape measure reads 25.5 cm
